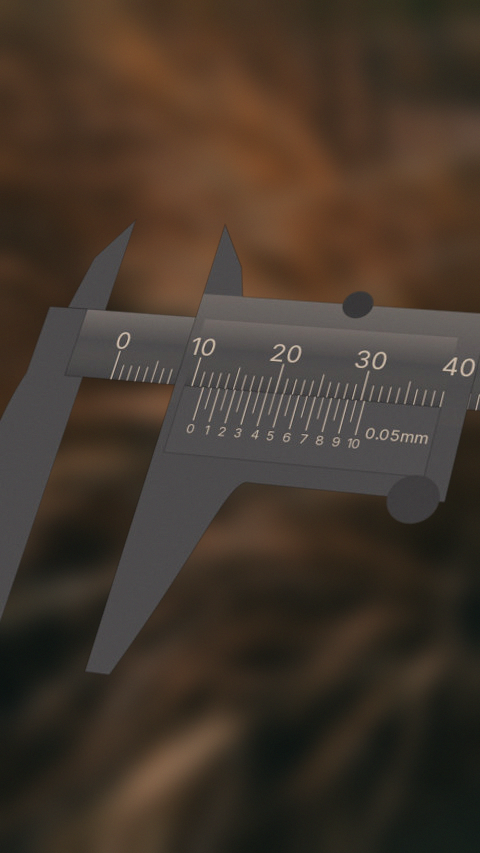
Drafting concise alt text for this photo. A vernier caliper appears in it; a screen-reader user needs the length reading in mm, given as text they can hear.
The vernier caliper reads 11.4 mm
